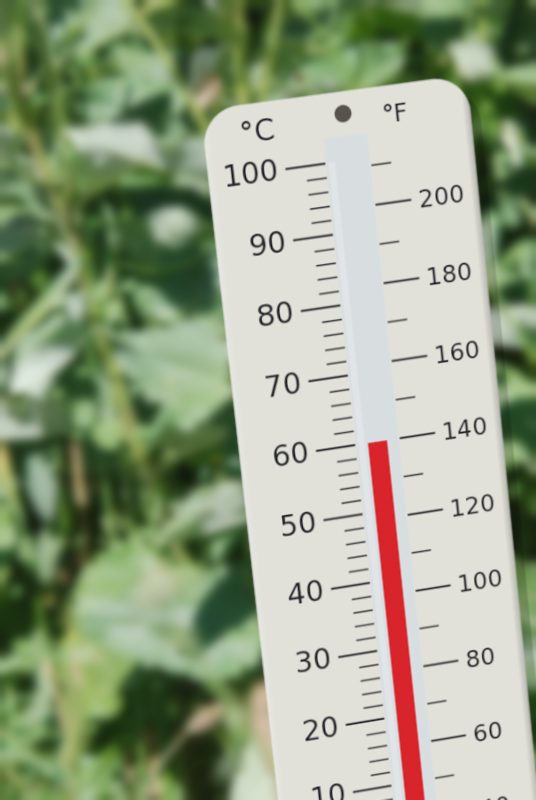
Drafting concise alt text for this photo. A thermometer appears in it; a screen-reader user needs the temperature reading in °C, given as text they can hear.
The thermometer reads 60 °C
